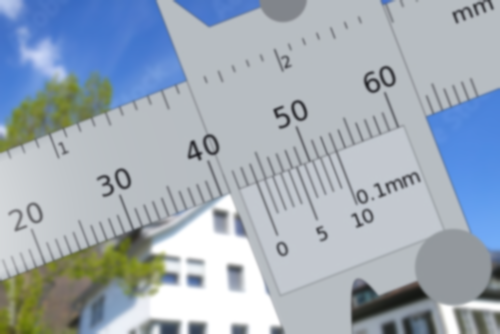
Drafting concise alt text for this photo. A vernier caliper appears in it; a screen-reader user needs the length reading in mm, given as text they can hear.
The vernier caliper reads 44.0 mm
